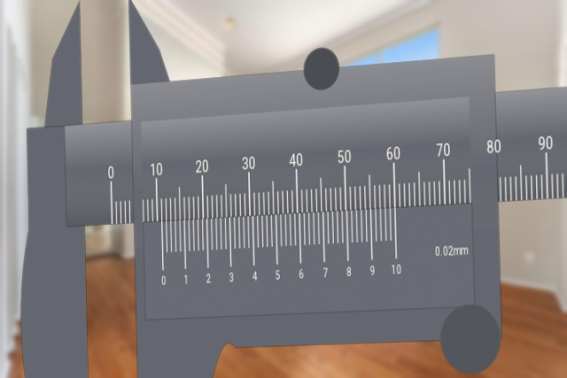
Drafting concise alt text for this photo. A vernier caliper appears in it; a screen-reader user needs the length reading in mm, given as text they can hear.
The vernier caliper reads 11.0 mm
